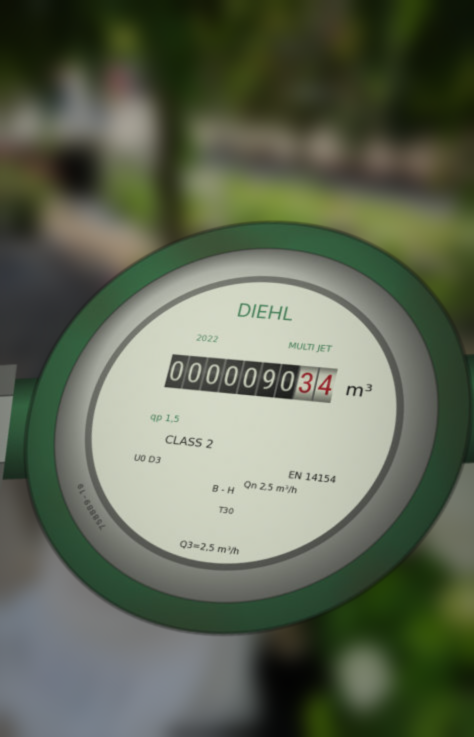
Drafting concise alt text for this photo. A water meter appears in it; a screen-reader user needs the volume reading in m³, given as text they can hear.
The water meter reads 90.34 m³
